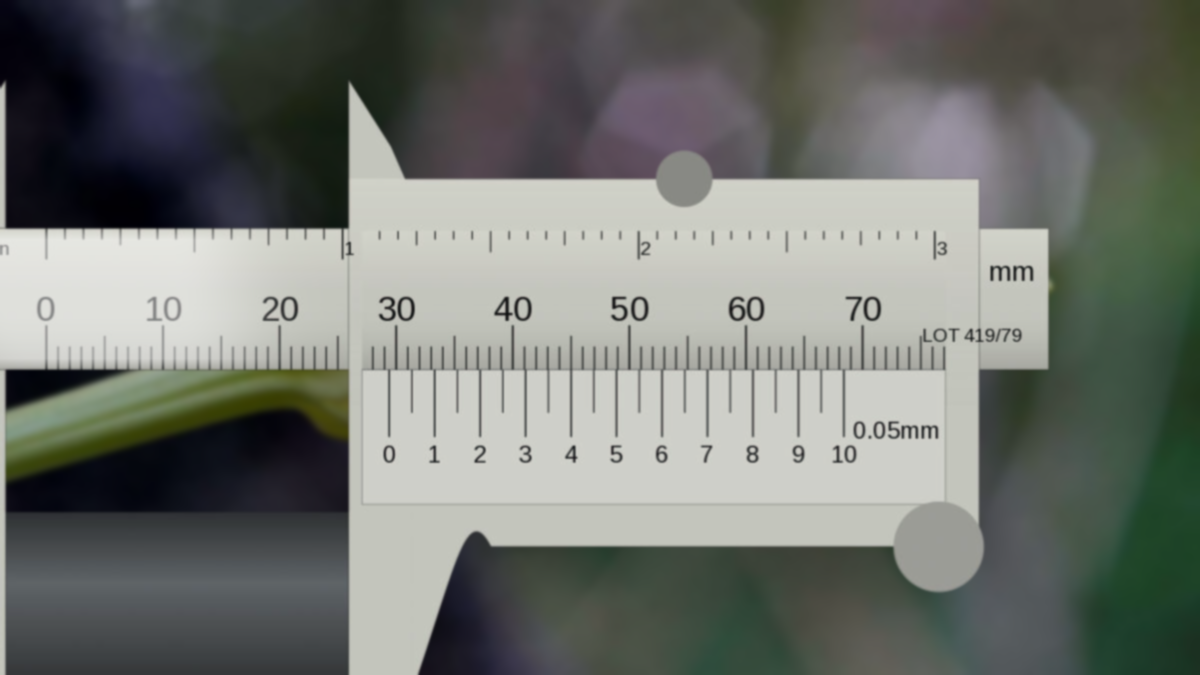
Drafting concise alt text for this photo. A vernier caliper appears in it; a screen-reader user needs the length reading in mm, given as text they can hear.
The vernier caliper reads 29.4 mm
